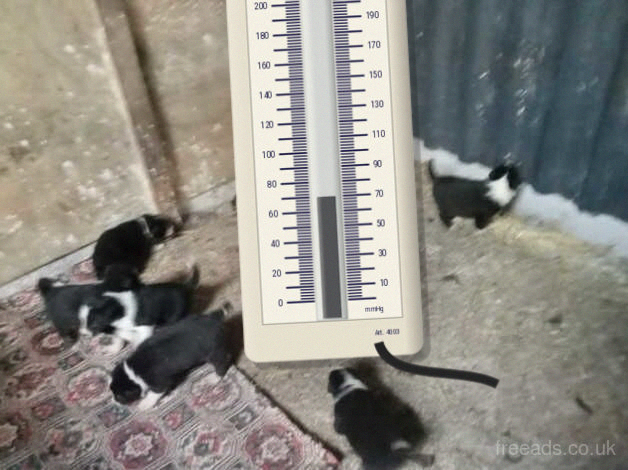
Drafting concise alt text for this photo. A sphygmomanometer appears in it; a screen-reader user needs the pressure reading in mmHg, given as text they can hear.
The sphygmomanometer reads 70 mmHg
